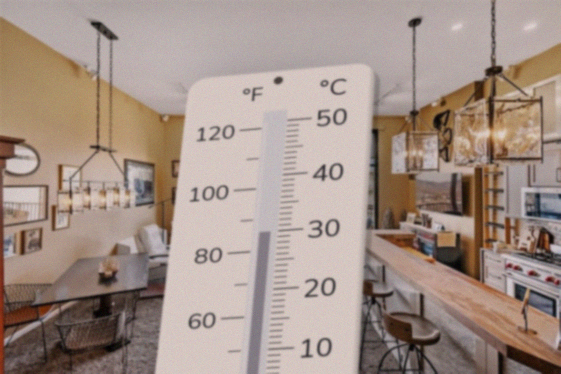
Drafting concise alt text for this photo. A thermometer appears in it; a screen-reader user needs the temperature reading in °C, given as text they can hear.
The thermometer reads 30 °C
